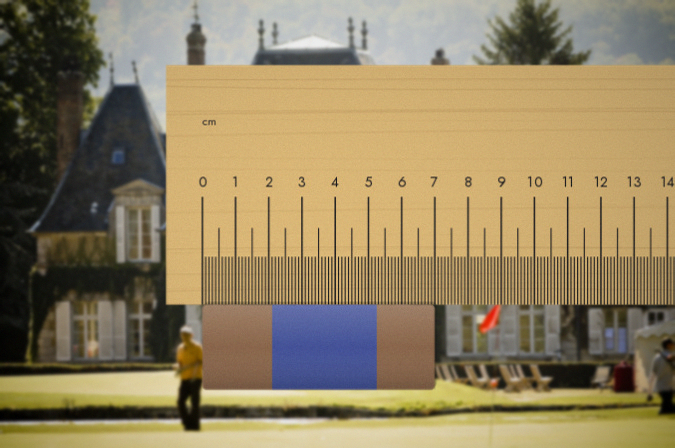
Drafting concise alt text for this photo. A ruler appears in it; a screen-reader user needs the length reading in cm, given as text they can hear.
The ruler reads 7 cm
